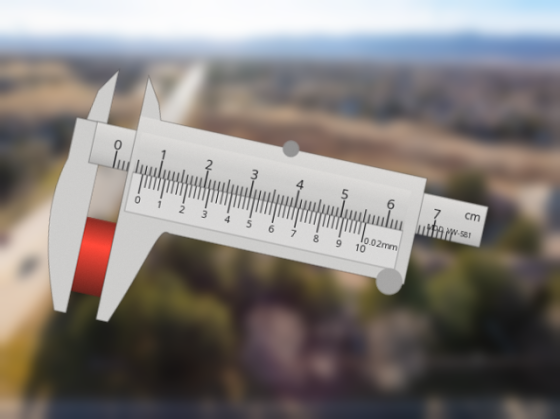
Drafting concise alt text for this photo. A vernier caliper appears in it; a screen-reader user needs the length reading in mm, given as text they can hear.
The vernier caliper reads 6.5 mm
